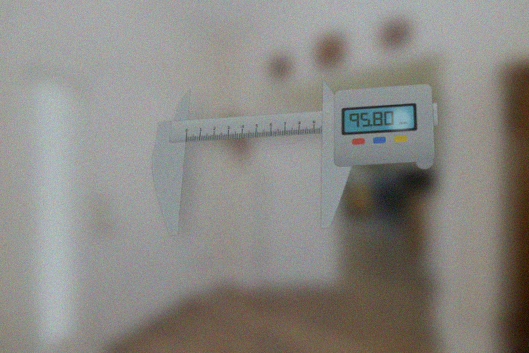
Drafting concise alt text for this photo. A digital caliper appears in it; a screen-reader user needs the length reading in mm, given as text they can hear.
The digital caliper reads 95.80 mm
